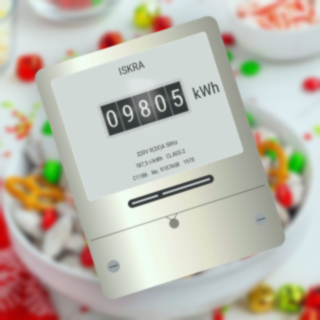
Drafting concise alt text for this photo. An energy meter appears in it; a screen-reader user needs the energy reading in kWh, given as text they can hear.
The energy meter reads 9805 kWh
